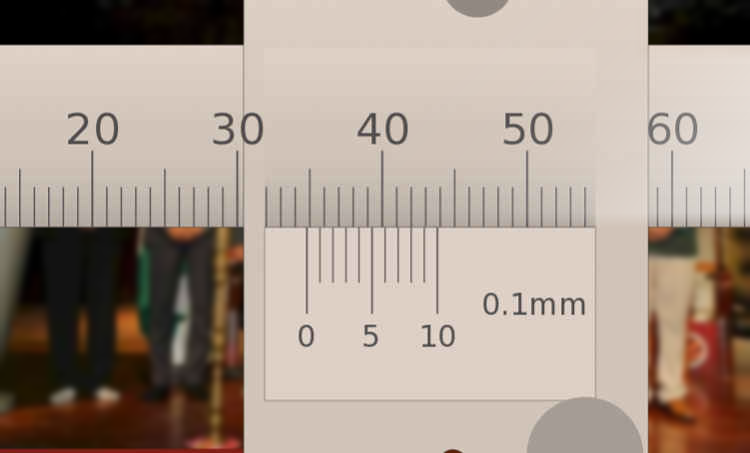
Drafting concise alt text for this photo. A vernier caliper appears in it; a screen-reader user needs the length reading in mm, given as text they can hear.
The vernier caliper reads 34.8 mm
